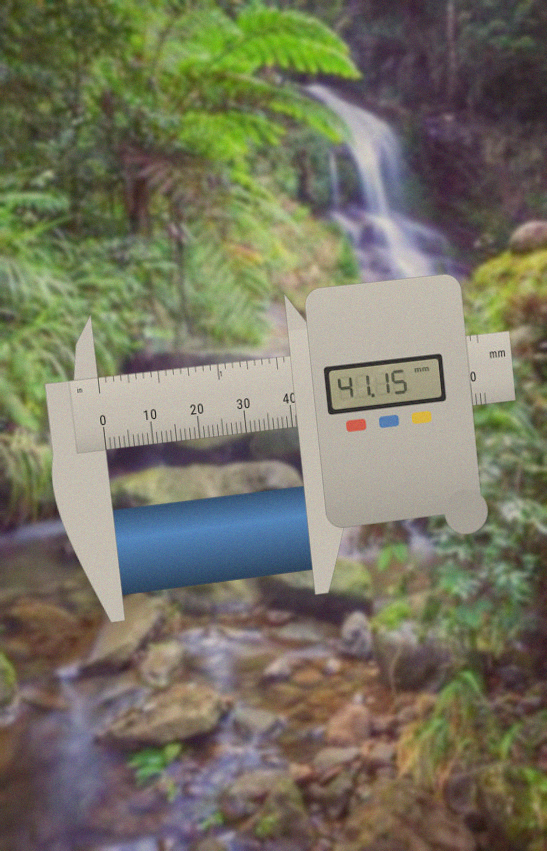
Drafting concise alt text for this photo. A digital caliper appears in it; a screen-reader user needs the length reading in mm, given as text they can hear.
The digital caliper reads 41.15 mm
